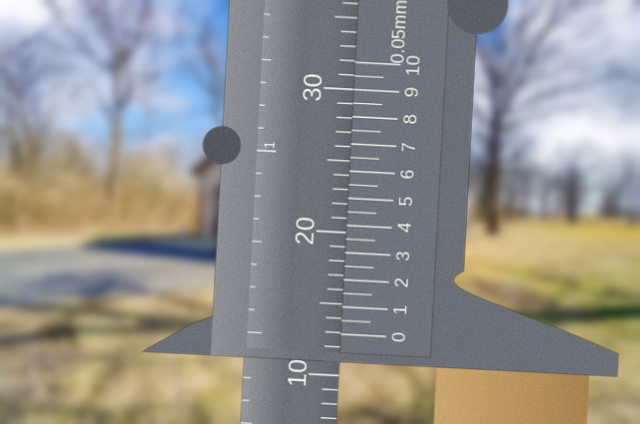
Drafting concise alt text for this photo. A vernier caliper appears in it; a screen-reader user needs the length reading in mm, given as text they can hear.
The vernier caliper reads 12.9 mm
